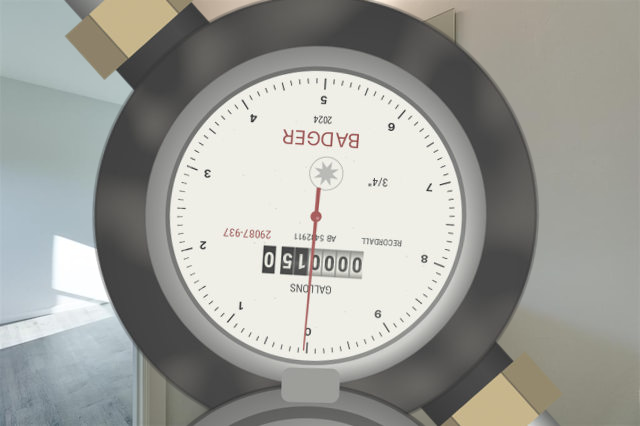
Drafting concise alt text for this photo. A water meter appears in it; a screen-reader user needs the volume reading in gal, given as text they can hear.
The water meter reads 150.0 gal
